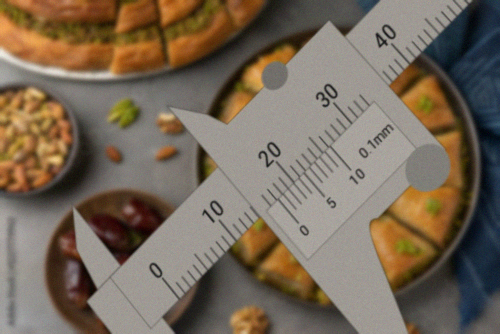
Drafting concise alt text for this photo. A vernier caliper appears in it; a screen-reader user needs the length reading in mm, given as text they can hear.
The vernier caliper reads 17.2 mm
